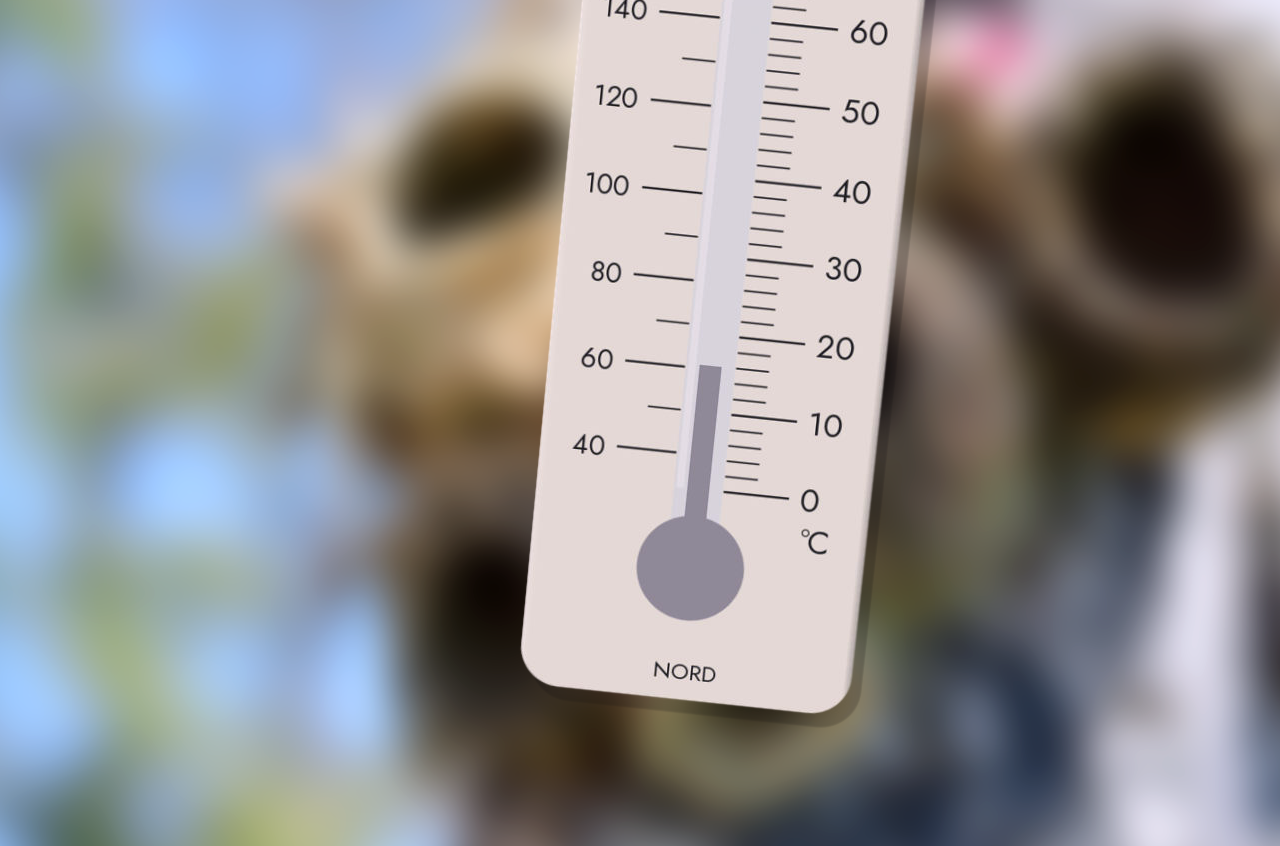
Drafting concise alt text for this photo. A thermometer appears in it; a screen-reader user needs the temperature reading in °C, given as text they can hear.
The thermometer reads 16 °C
